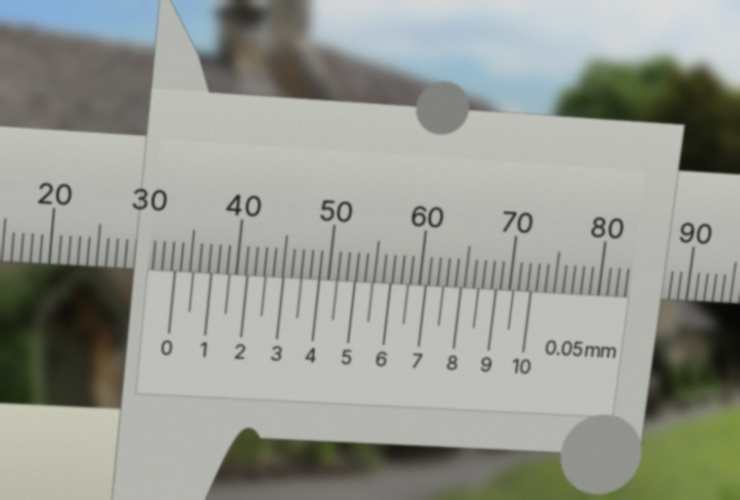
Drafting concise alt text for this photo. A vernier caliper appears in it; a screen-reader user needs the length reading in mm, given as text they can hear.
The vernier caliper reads 33.4 mm
